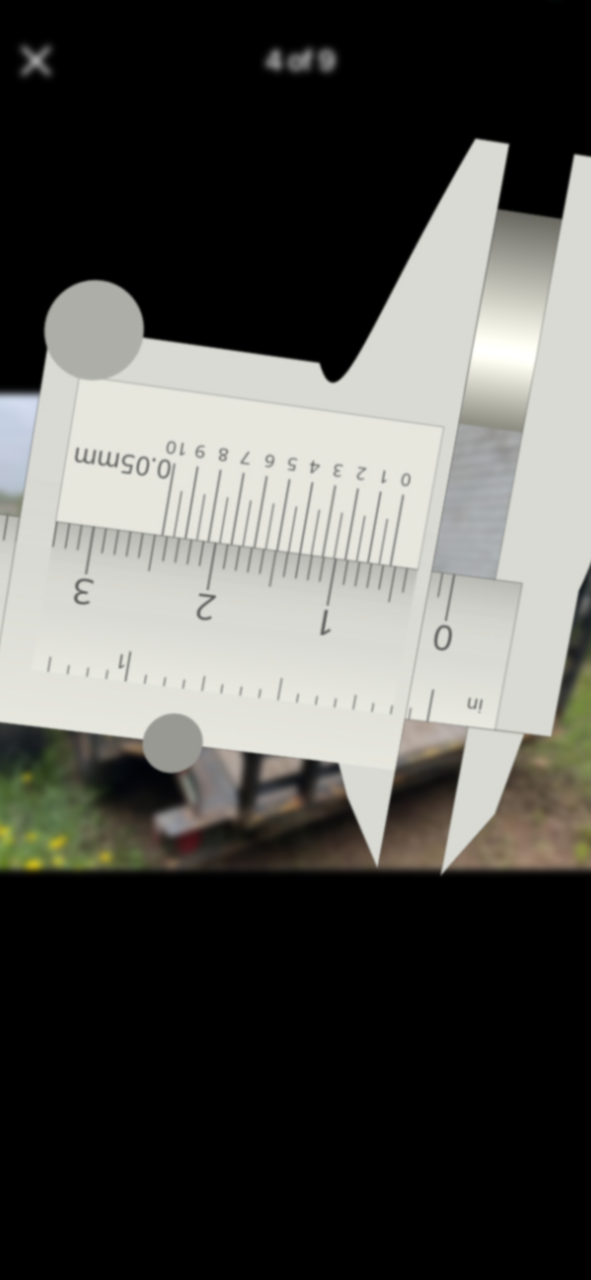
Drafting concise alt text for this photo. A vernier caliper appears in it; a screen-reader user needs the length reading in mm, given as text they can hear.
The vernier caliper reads 5.4 mm
